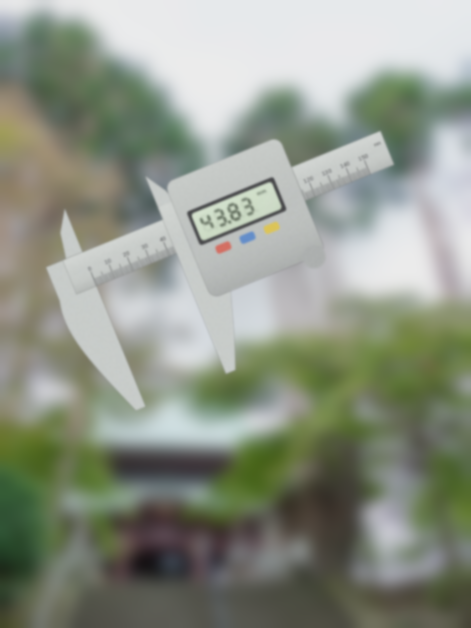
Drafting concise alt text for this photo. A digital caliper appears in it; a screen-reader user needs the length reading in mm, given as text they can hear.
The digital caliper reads 43.83 mm
